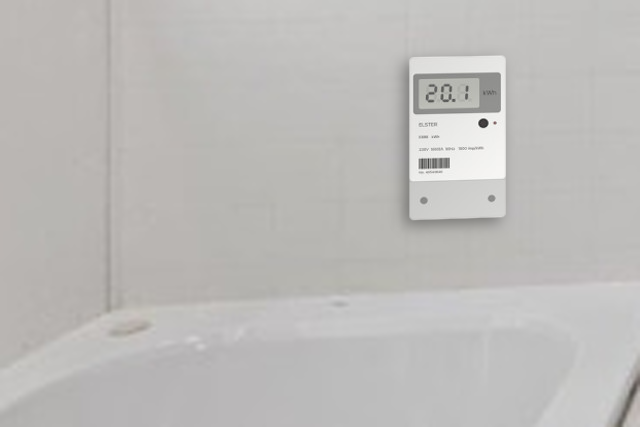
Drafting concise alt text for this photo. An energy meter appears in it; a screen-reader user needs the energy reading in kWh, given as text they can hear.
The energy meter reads 20.1 kWh
